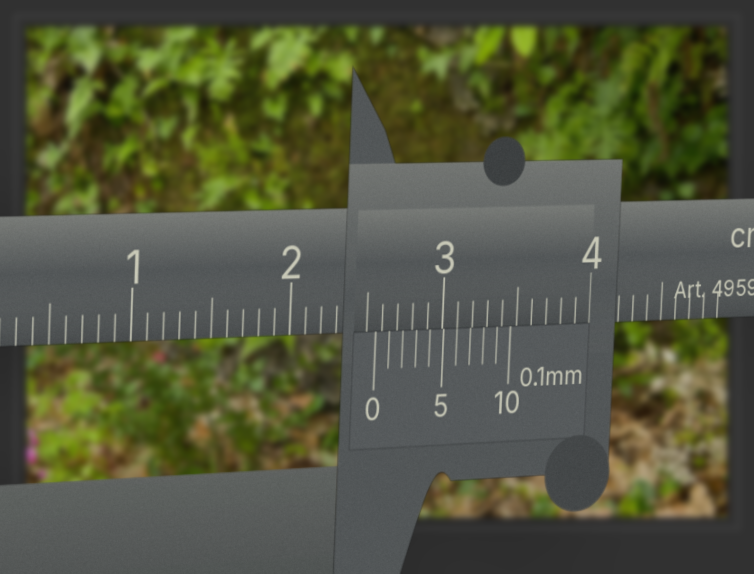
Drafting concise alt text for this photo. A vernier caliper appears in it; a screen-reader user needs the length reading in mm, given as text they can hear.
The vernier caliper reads 25.6 mm
